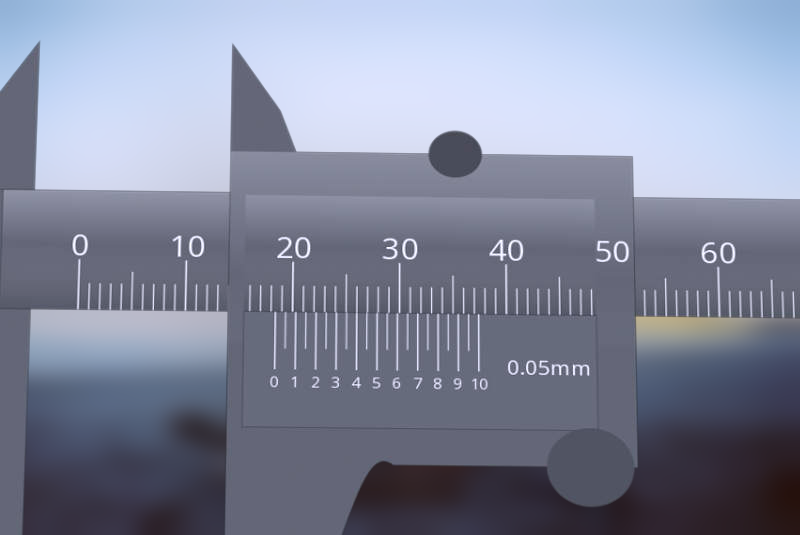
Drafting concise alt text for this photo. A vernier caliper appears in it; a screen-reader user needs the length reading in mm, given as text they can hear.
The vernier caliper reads 18.4 mm
